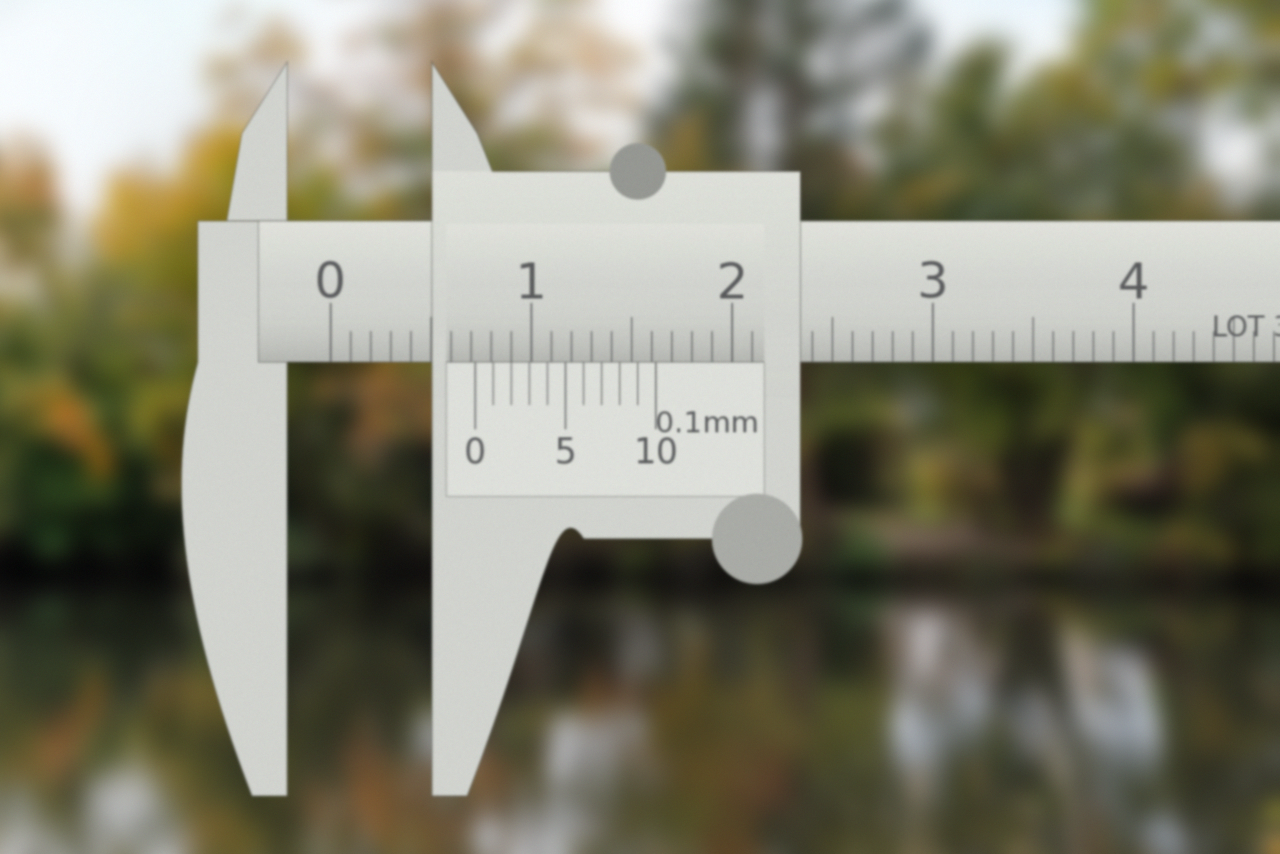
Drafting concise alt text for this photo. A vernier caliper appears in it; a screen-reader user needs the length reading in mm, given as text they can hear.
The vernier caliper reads 7.2 mm
